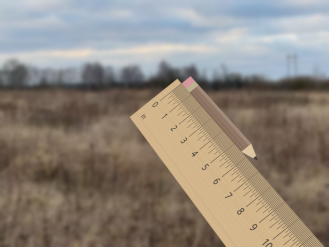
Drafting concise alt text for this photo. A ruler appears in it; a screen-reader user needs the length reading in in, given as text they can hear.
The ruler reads 6.5 in
